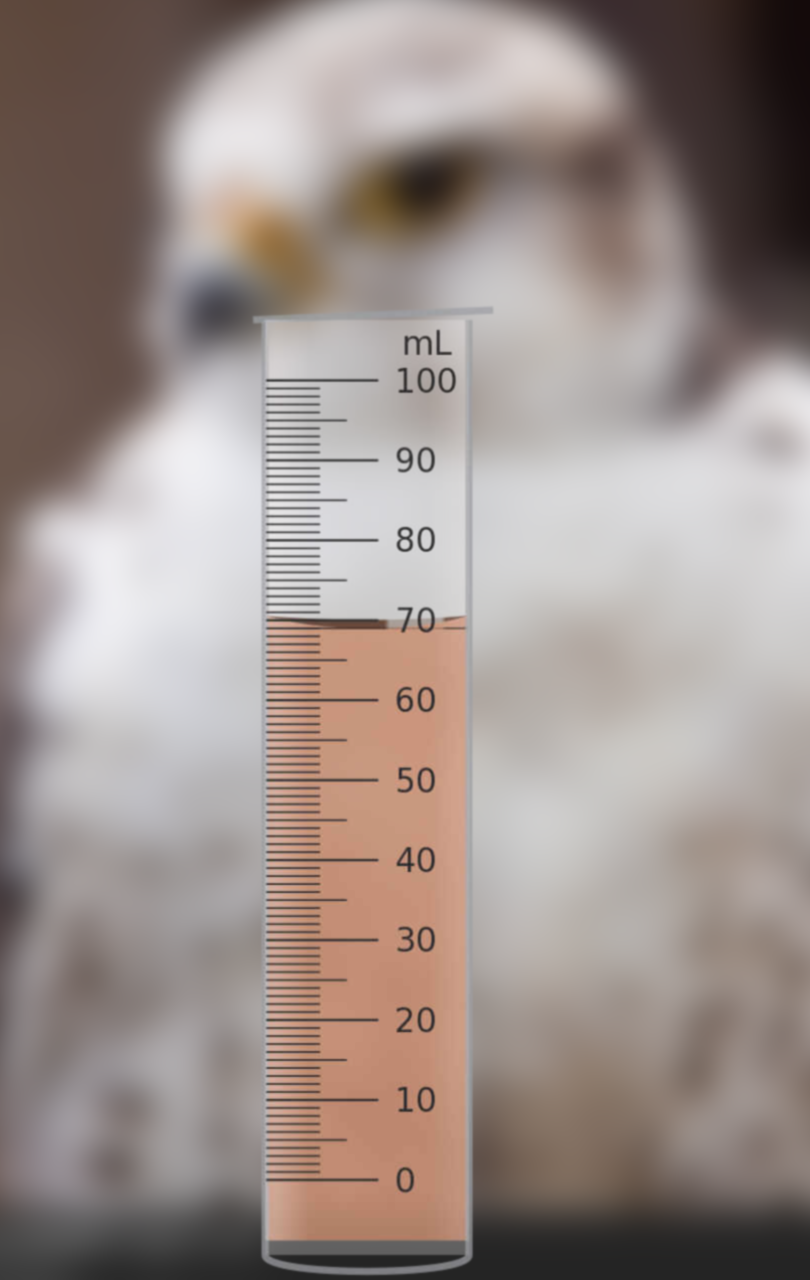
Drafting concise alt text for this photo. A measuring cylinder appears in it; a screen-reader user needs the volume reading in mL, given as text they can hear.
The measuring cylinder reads 69 mL
